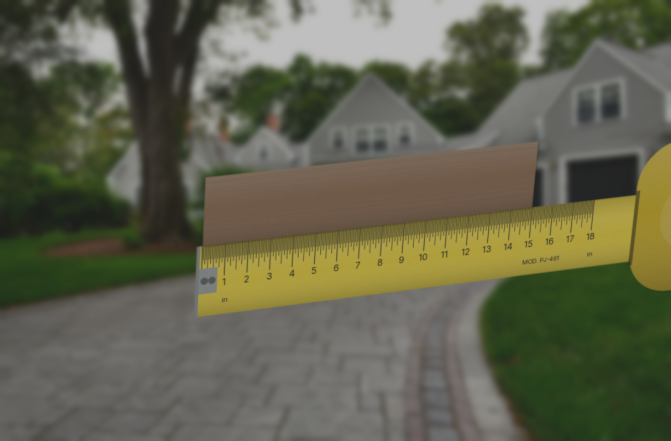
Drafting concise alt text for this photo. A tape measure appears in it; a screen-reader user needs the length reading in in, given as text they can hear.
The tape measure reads 15 in
